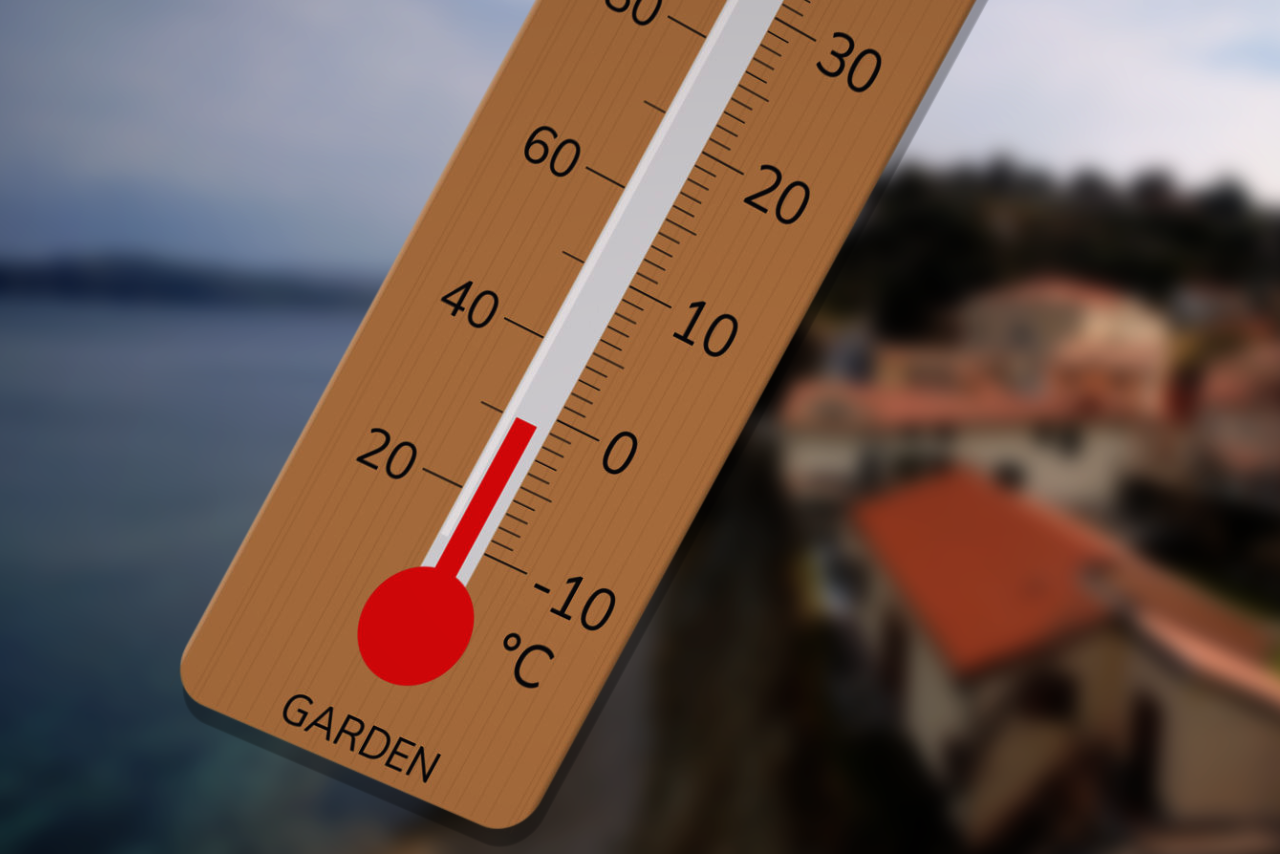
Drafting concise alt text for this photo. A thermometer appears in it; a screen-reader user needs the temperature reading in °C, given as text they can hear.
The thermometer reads -1 °C
